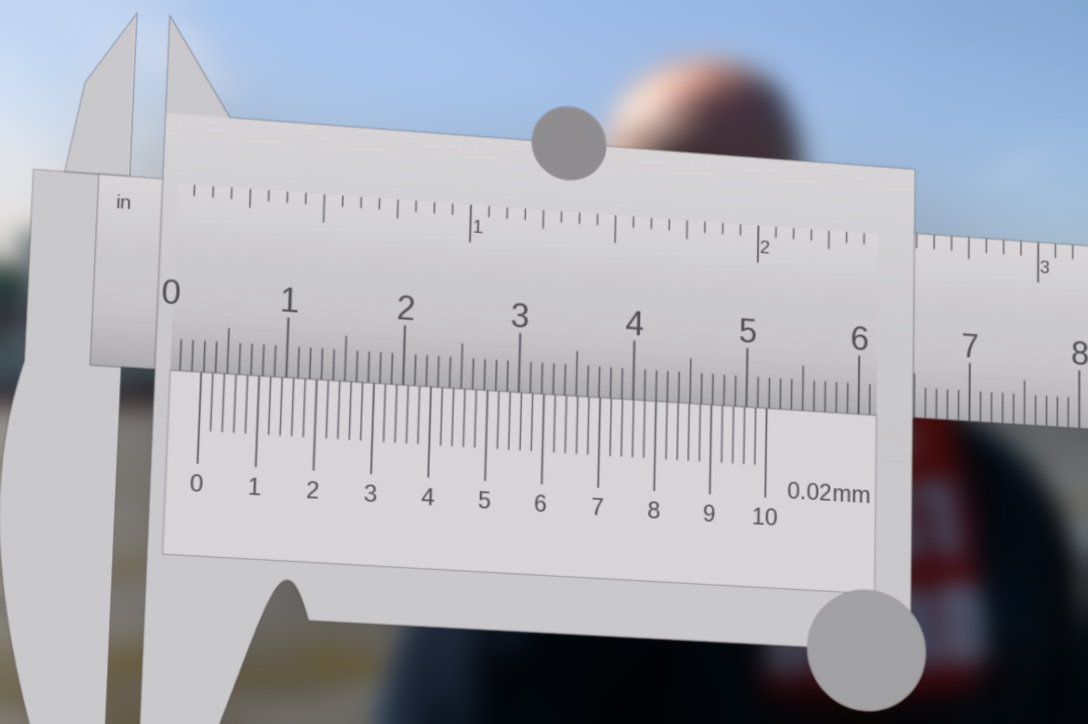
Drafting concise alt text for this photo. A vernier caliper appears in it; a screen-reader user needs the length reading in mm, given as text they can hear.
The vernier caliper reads 2.8 mm
